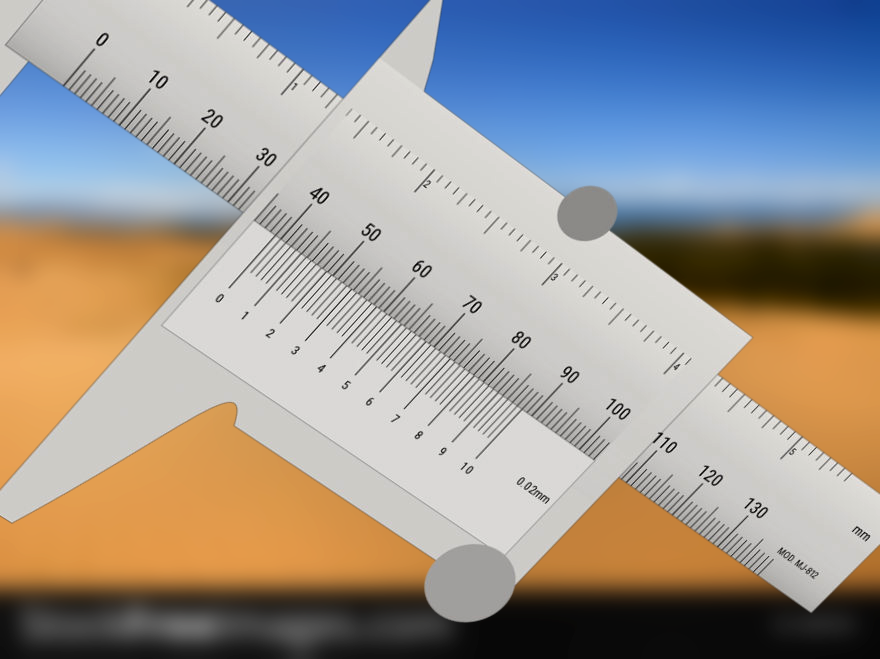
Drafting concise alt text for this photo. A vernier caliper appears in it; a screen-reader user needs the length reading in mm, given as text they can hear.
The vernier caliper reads 39.0 mm
